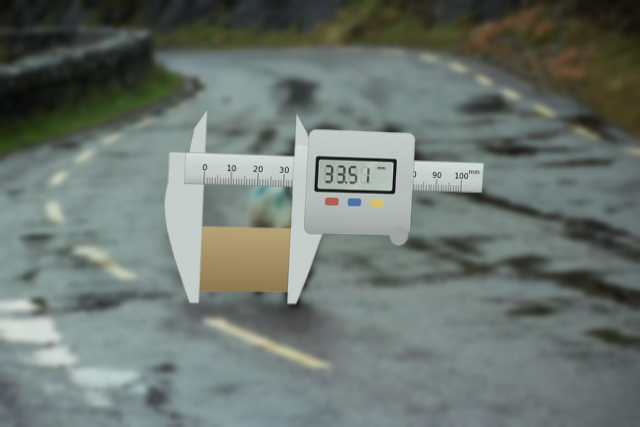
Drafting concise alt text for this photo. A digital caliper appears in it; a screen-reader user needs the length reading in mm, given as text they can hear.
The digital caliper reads 33.51 mm
